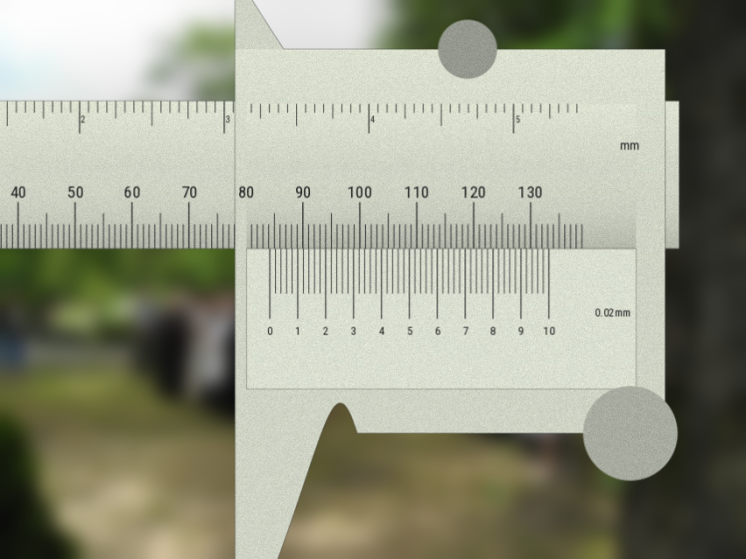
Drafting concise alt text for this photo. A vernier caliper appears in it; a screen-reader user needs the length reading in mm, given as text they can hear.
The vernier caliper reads 84.2 mm
